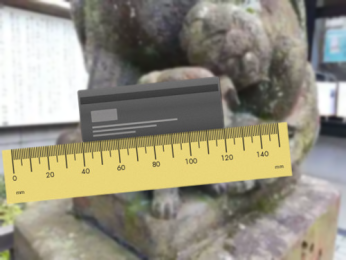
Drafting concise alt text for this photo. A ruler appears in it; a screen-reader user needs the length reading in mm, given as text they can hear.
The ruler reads 80 mm
